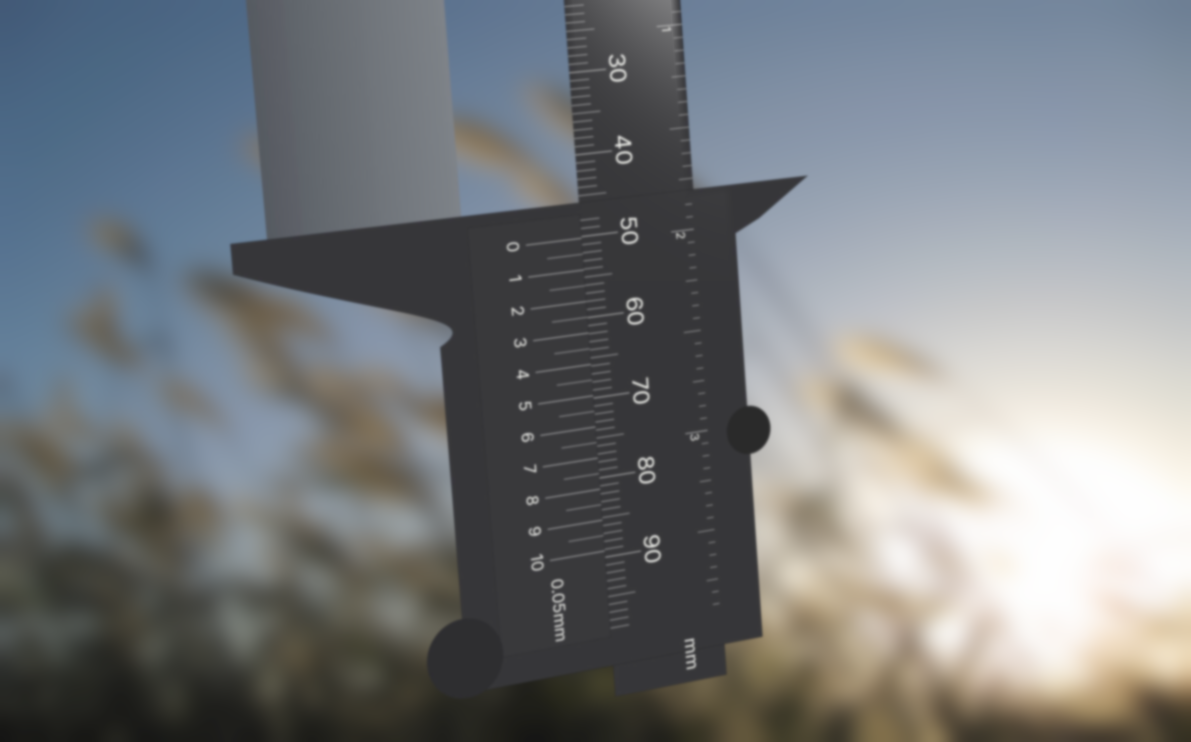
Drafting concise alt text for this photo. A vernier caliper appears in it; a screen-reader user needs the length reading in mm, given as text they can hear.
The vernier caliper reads 50.2 mm
